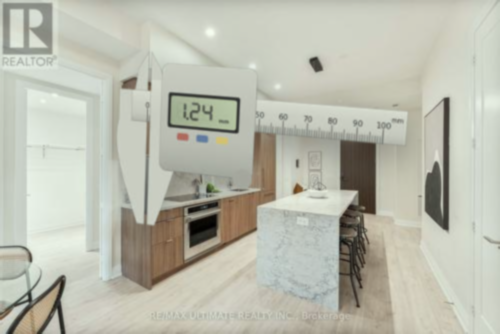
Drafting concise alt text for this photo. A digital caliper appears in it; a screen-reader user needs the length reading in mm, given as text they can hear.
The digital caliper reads 1.24 mm
